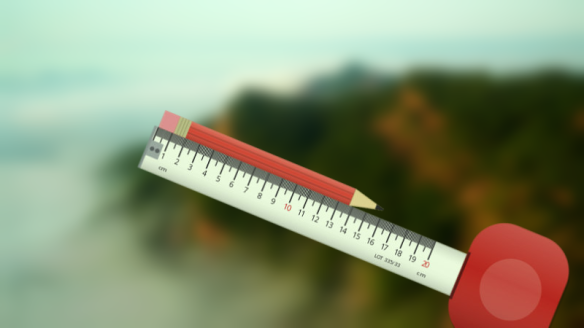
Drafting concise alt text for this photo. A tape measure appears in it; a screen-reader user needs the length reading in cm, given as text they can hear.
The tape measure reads 16 cm
